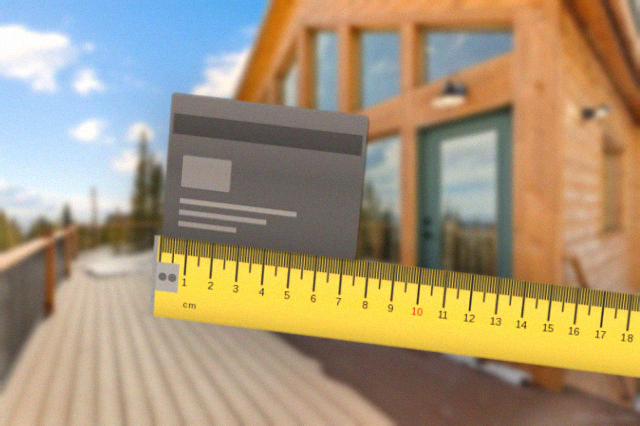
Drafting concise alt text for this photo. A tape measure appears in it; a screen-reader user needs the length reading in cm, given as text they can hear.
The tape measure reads 7.5 cm
